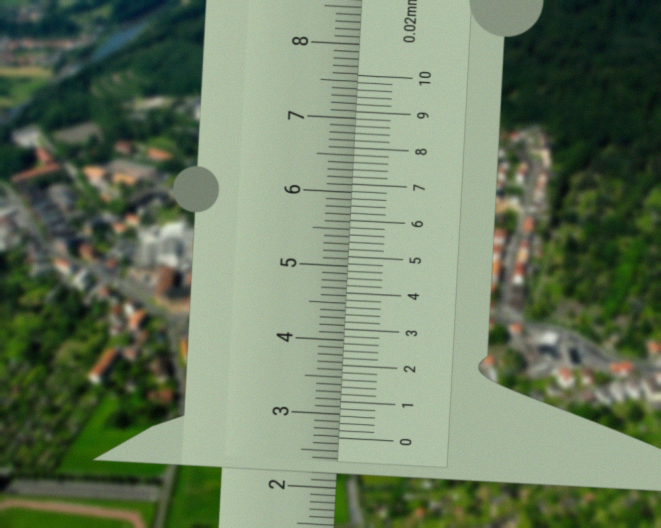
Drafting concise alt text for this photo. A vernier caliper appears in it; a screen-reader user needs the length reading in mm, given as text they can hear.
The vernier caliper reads 26.8 mm
